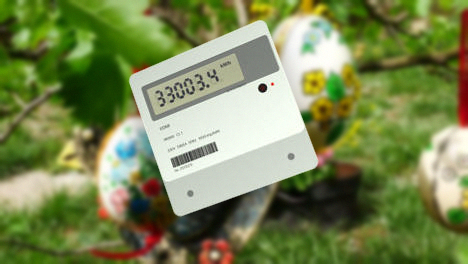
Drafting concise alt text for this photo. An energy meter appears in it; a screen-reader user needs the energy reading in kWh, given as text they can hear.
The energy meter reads 33003.4 kWh
